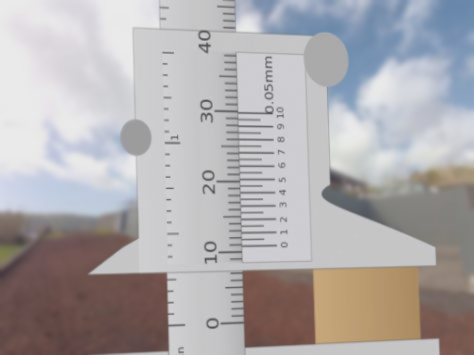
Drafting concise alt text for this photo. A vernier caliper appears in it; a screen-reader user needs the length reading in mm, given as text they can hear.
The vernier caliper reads 10.8 mm
